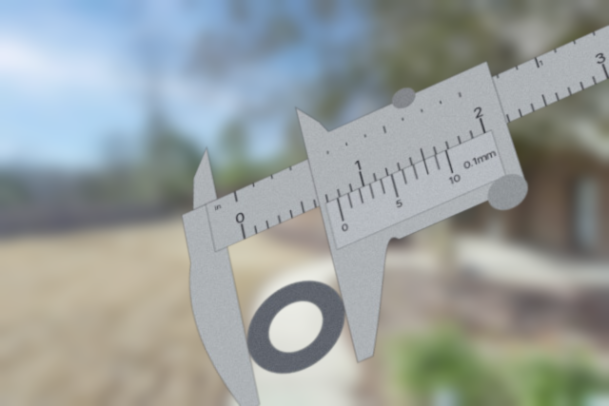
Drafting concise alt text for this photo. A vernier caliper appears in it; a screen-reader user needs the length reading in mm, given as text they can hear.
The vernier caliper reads 7.8 mm
